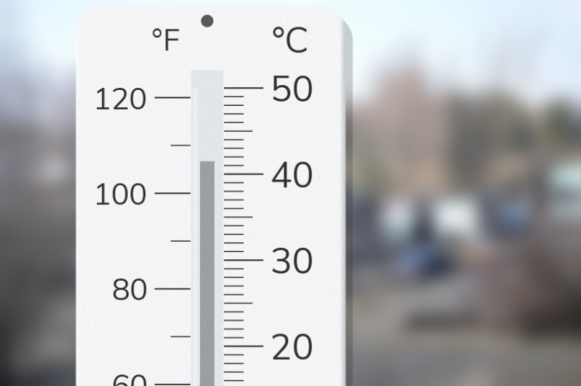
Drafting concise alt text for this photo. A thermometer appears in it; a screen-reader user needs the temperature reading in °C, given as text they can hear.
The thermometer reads 41.5 °C
